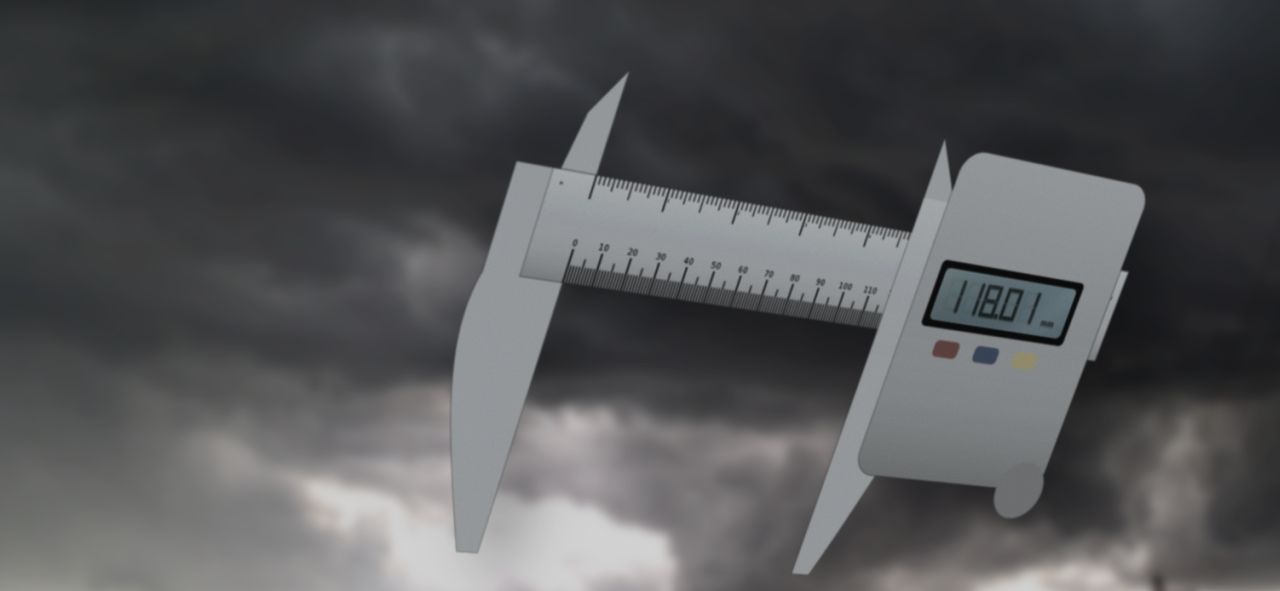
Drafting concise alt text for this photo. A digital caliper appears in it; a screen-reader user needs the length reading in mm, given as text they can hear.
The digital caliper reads 118.01 mm
